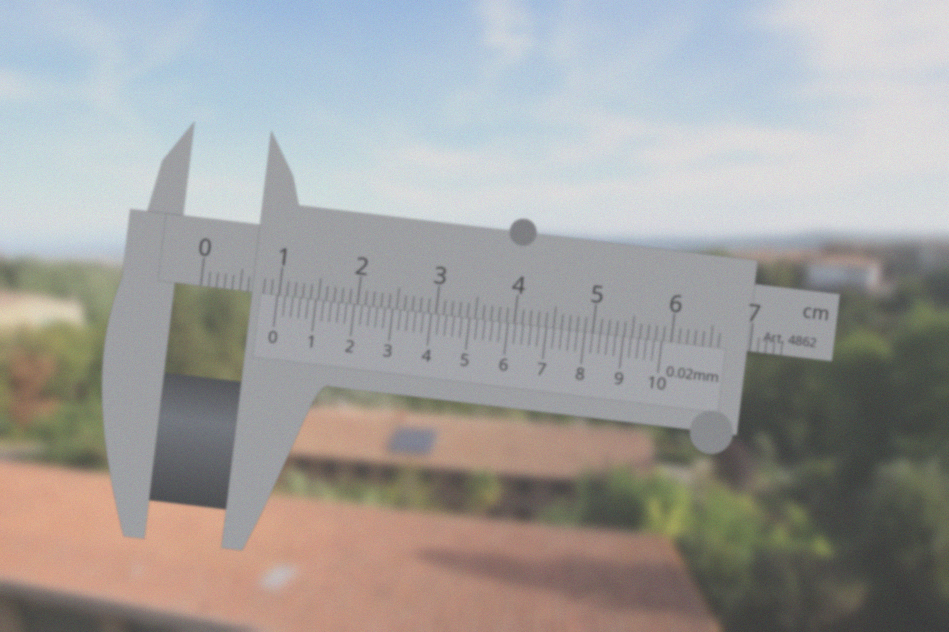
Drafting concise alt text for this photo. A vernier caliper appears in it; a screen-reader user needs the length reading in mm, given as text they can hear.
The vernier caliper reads 9.8 mm
